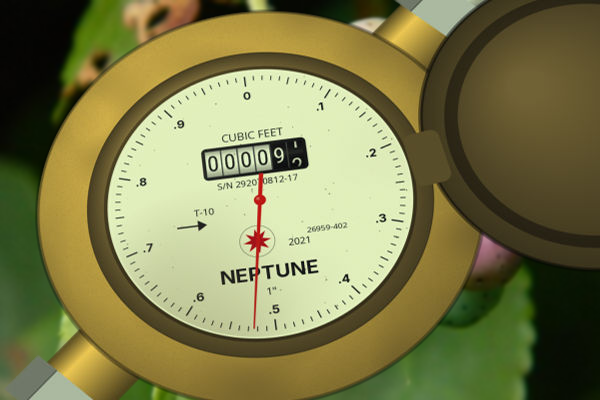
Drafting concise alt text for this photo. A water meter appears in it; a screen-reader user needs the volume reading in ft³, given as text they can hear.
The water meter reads 91.52 ft³
